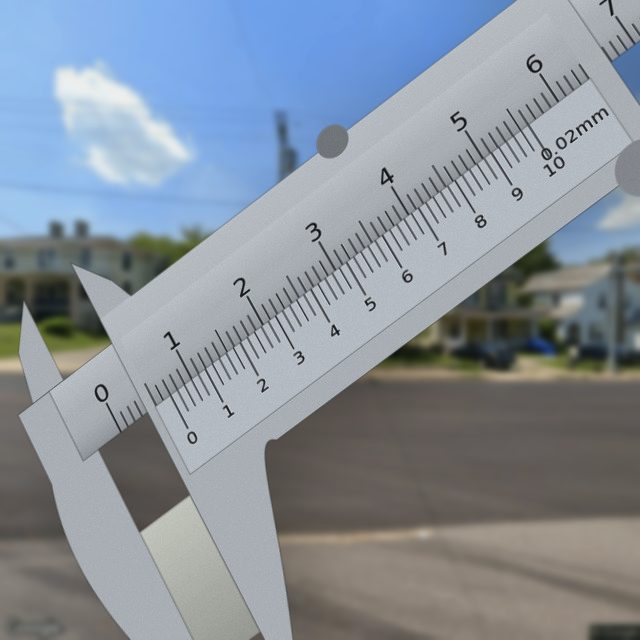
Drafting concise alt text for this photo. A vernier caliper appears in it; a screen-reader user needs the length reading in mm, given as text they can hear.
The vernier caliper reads 7.0 mm
